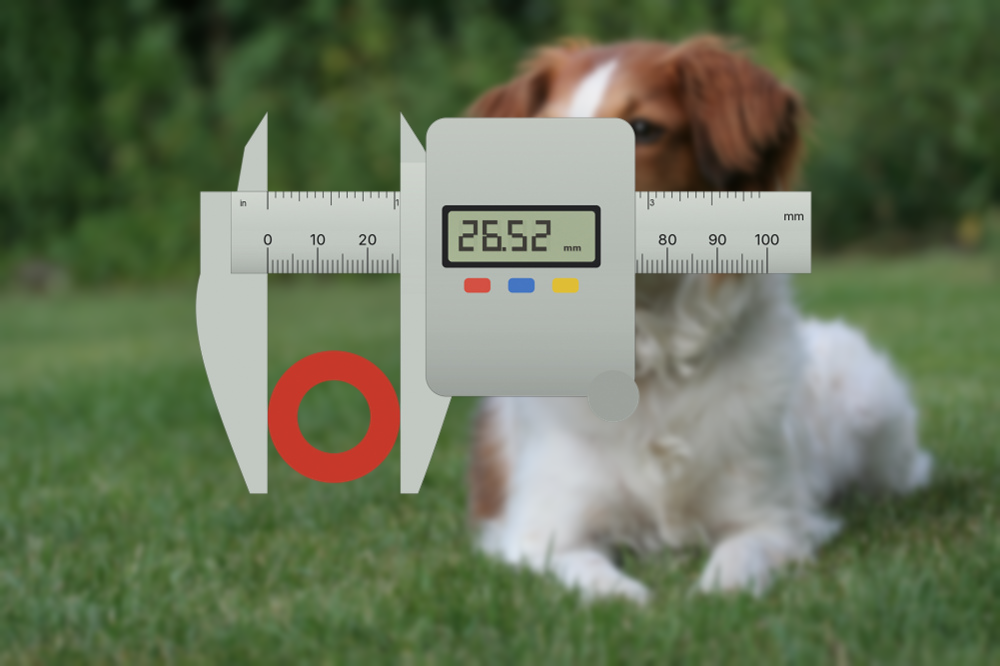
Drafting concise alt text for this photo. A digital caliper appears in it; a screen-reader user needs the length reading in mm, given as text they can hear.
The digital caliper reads 26.52 mm
